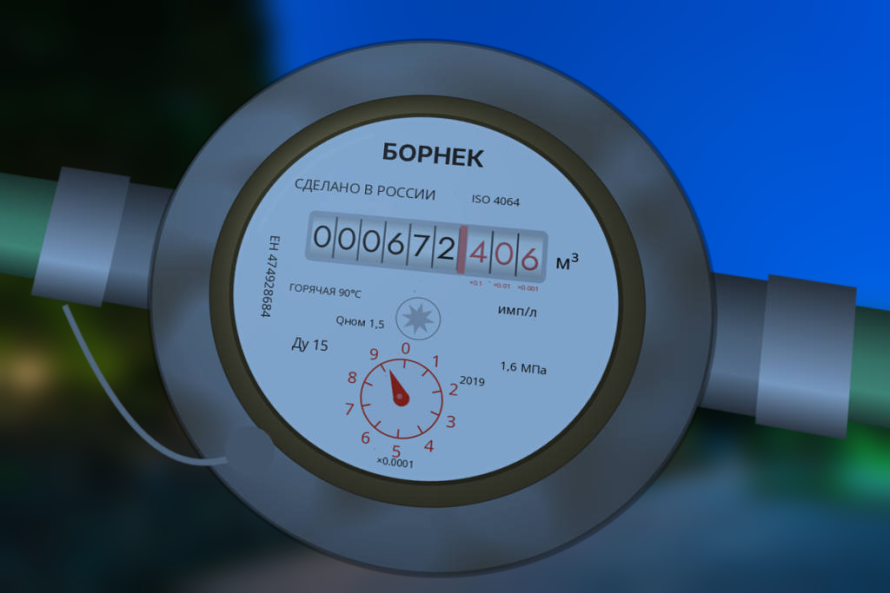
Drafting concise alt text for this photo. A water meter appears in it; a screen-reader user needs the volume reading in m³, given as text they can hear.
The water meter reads 672.4059 m³
